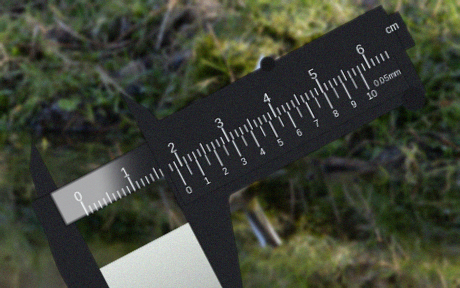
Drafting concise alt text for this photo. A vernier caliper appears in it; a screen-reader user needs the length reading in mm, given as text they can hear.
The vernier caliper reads 19.0 mm
